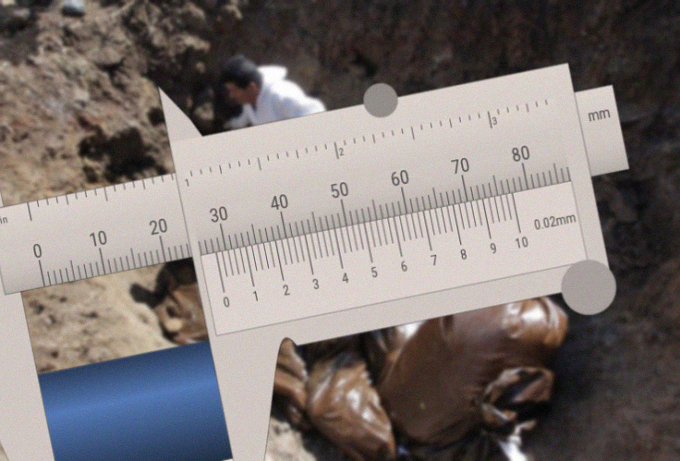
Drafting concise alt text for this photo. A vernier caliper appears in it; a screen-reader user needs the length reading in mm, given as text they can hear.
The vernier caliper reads 28.4 mm
